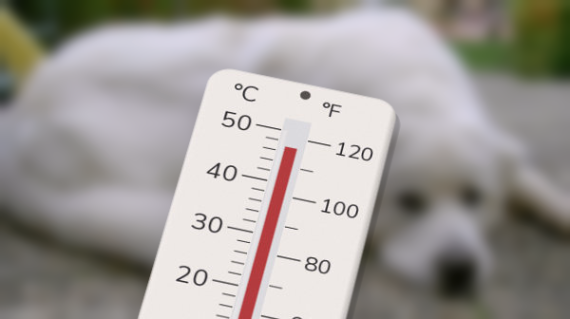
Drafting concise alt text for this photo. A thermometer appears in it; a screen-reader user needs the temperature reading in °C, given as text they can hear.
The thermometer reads 47 °C
